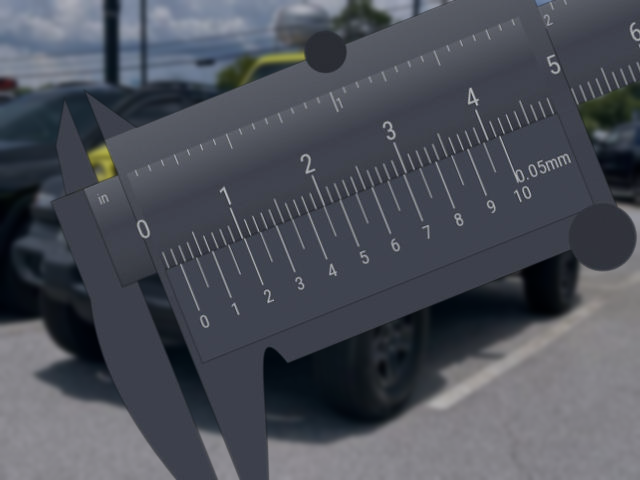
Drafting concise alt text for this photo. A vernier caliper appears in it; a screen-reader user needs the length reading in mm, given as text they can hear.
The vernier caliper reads 2.4 mm
